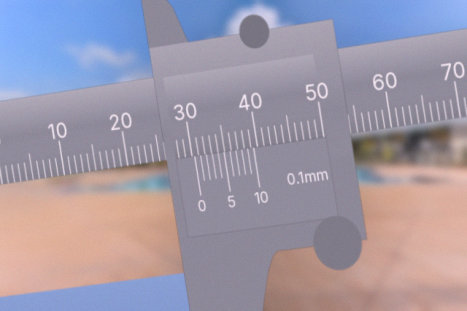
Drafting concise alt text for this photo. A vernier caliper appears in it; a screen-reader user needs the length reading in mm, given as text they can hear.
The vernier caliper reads 30.4 mm
